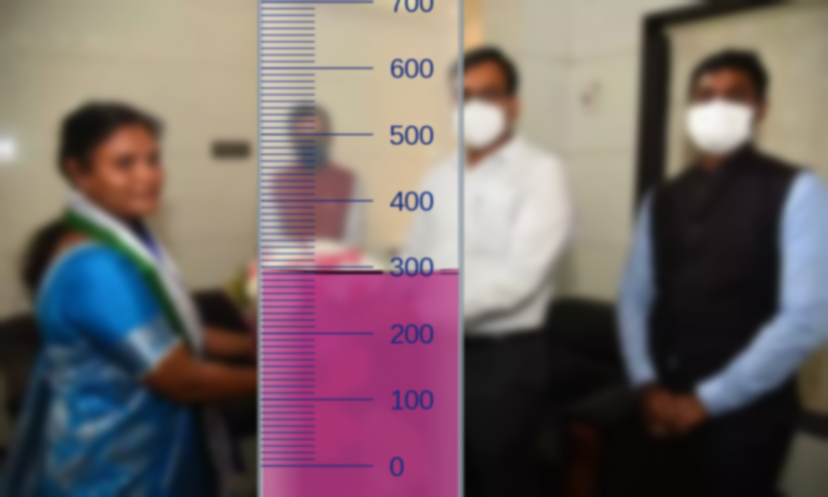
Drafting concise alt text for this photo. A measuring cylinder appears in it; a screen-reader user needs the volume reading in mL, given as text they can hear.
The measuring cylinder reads 290 mL
